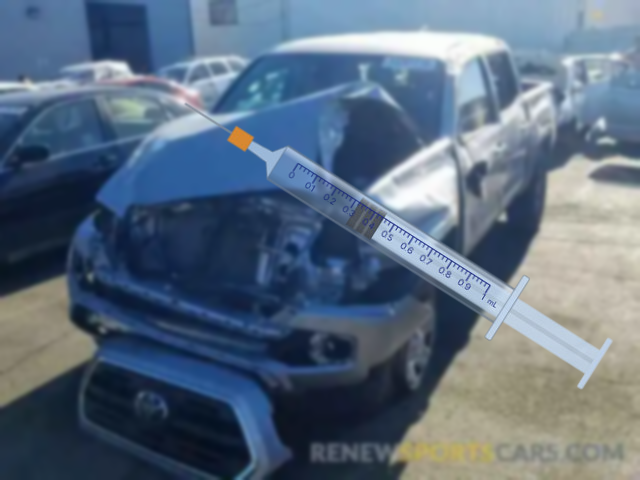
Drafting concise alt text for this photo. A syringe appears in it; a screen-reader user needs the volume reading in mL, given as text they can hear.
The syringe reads 0.32 mL
